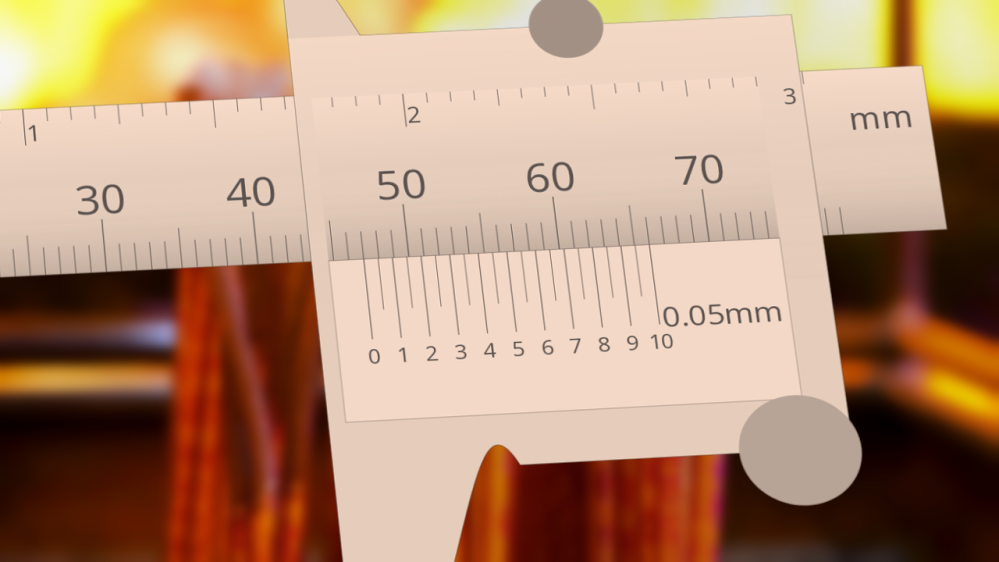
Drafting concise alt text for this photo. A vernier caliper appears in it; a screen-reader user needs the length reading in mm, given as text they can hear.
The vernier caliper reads 47.0 mm
